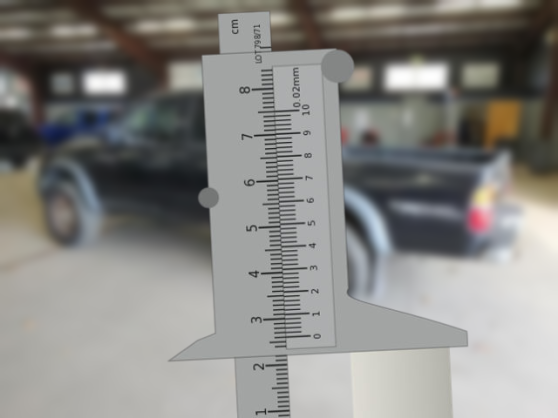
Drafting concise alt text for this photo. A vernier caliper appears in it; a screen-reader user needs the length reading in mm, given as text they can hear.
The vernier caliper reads 26.0 mm
